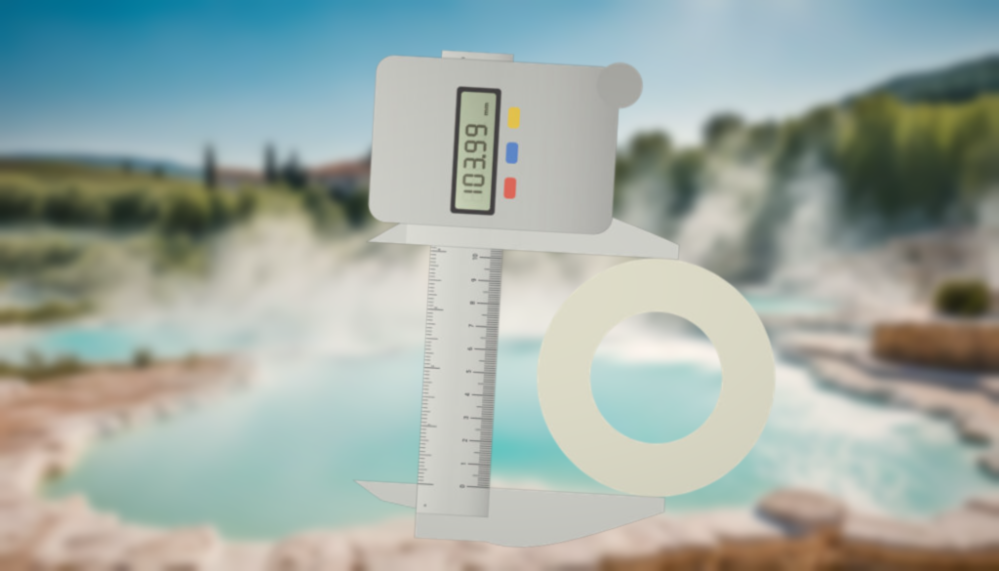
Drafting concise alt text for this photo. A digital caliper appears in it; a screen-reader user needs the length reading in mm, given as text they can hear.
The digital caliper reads 103.99 mm
